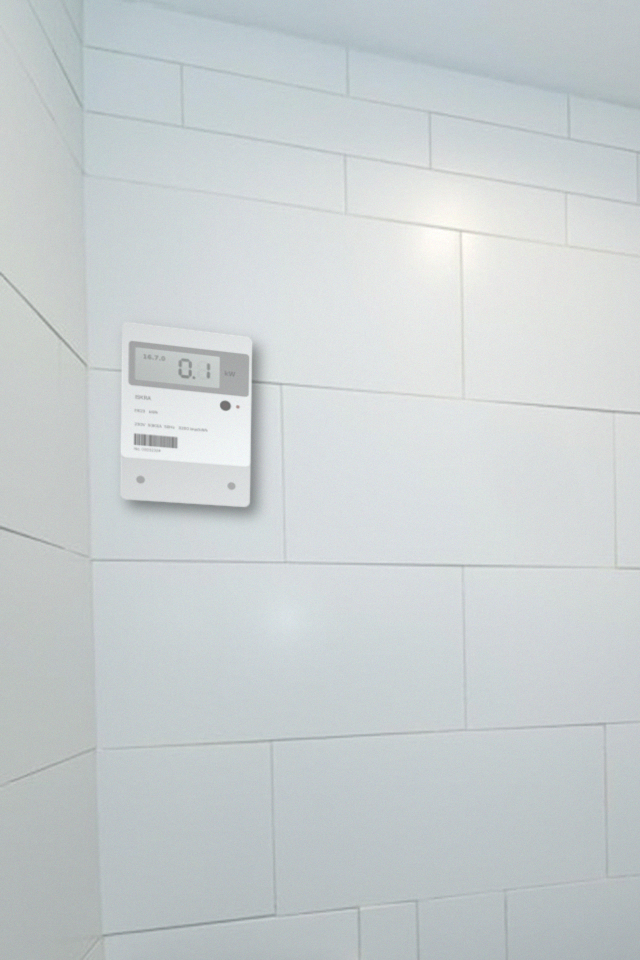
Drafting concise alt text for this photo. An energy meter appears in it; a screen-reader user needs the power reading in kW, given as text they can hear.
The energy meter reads 0.1 kW
